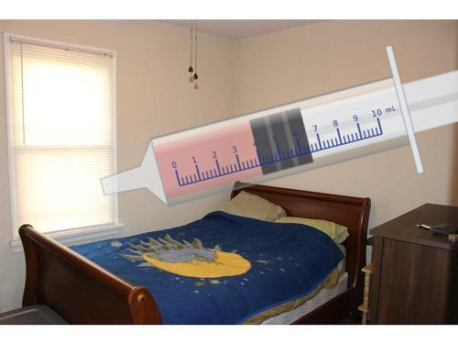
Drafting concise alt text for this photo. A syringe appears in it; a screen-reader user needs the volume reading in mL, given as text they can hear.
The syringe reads 4 mL
